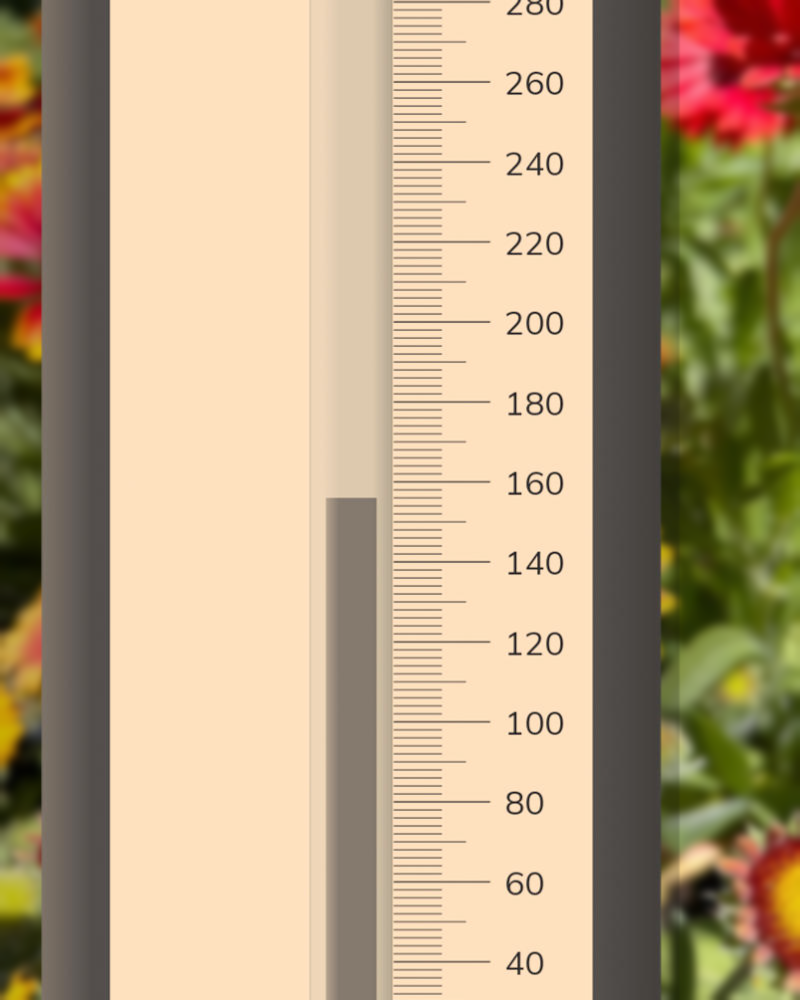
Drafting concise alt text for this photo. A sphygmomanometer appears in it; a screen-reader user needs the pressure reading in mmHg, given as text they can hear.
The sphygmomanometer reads 156 mmHg
